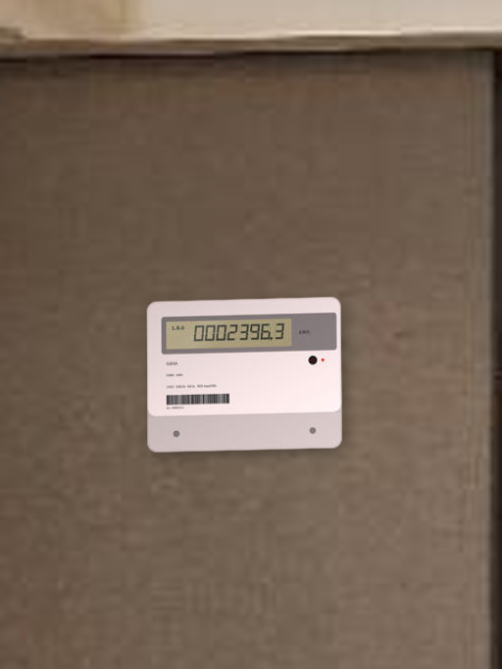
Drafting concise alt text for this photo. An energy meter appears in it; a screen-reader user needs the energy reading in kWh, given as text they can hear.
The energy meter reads 2396.3 kWh
